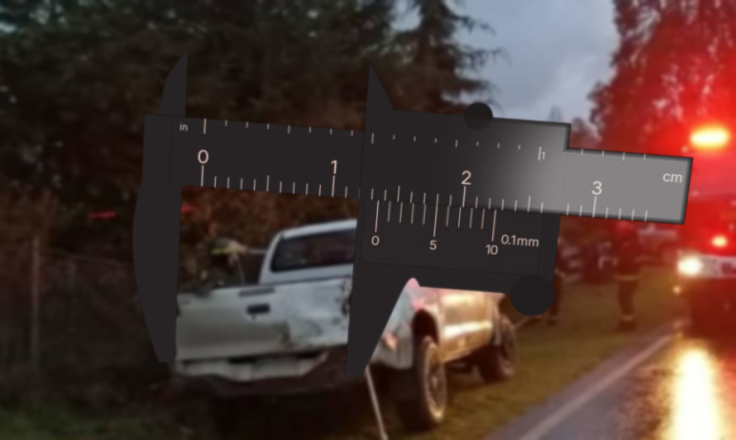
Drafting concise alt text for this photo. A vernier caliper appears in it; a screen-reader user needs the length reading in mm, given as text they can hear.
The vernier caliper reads 13.5 mm
